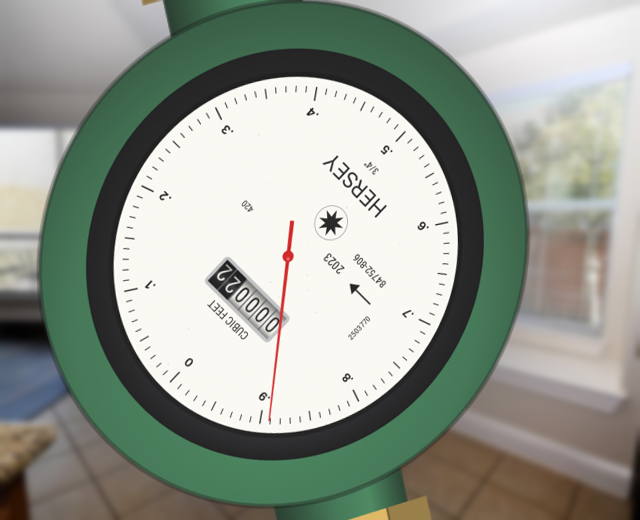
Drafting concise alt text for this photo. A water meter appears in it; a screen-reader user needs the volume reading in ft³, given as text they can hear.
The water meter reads 21.89 ft³
